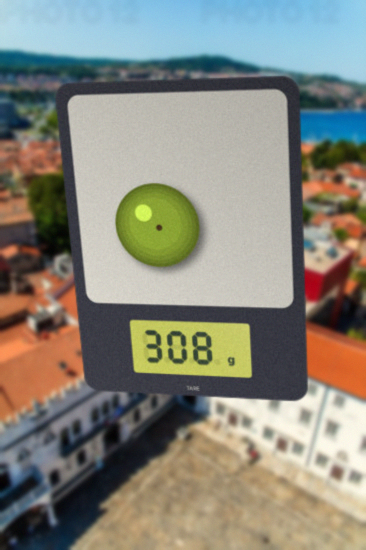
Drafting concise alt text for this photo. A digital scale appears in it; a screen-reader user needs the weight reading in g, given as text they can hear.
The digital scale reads 308 g
